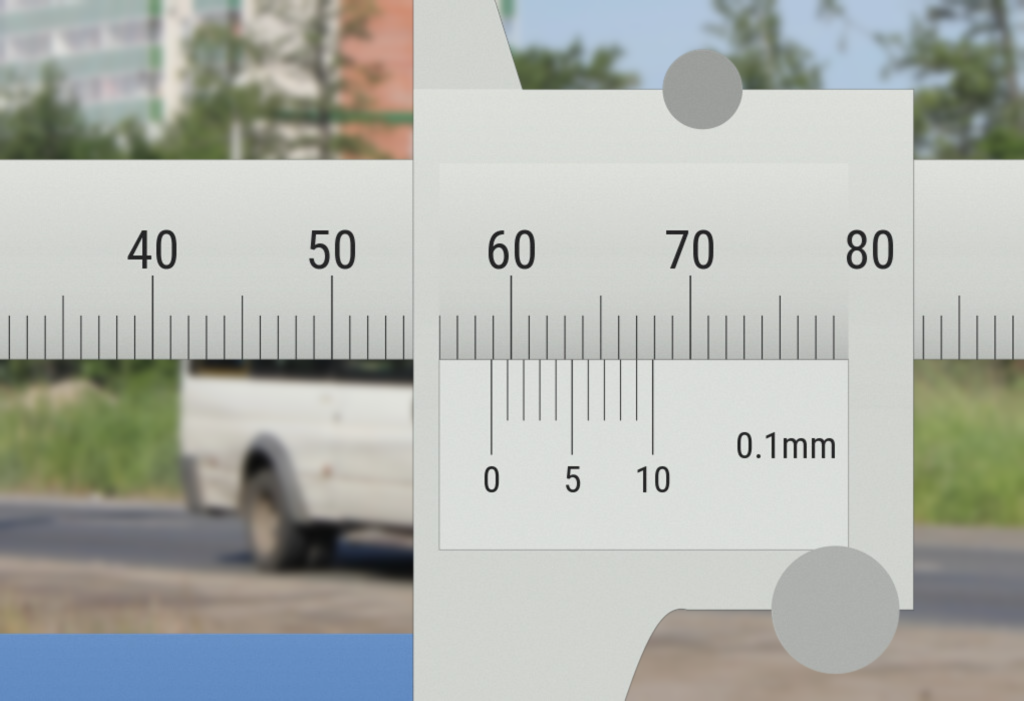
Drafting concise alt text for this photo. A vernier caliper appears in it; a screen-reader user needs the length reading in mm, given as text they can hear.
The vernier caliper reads 58.9 mm
